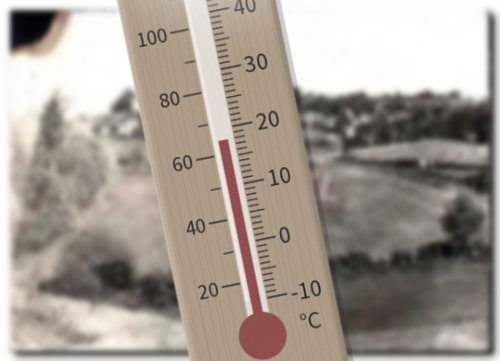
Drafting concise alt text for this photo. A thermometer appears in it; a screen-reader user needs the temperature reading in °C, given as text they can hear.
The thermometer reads 18 °C
